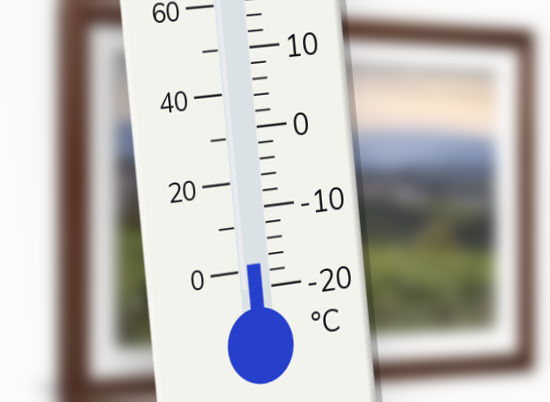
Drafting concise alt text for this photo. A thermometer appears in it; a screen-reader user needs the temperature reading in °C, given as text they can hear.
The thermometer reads -17 °C
